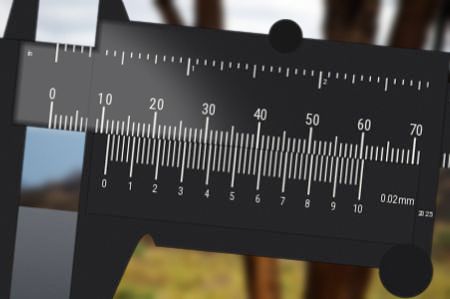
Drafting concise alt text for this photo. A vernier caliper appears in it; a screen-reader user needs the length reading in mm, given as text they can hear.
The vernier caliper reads 11.5 mm
